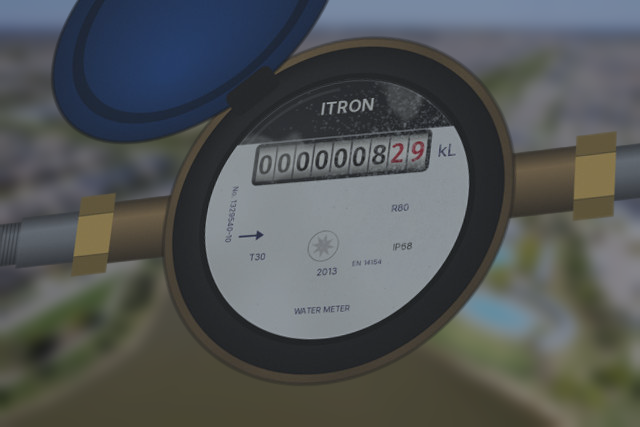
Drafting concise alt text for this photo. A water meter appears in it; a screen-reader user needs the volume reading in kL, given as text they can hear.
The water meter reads 8.29 kL
